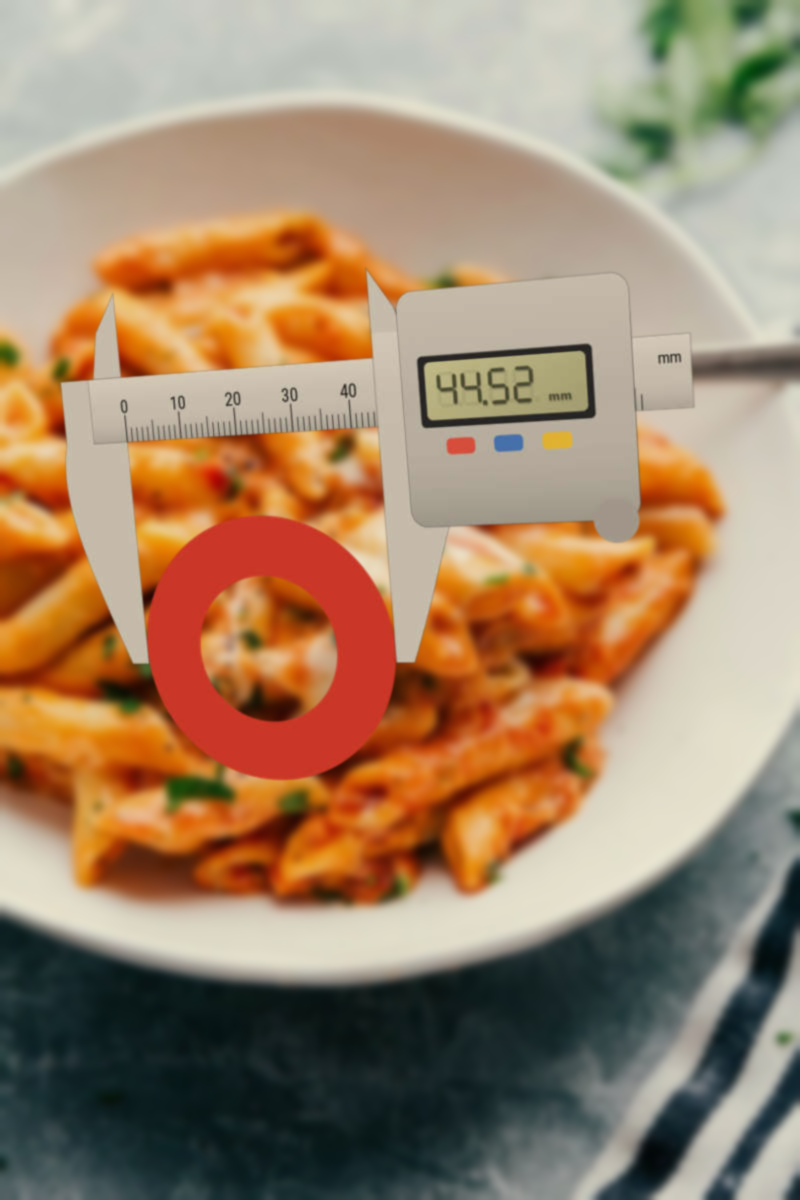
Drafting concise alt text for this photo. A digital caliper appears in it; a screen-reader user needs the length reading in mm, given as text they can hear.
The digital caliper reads 44.52 mm
